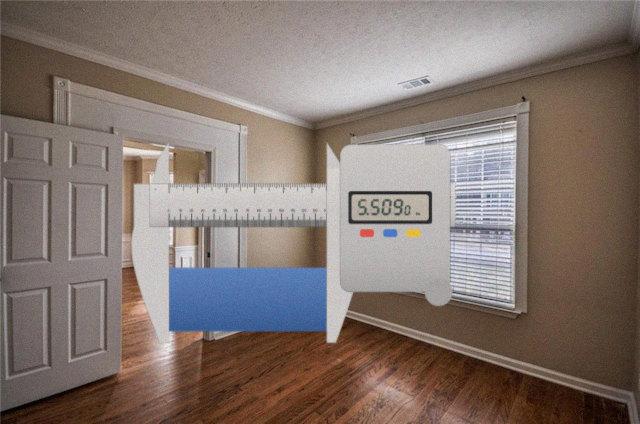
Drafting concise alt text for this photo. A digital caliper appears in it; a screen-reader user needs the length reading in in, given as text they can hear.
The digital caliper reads 5.5090 in
